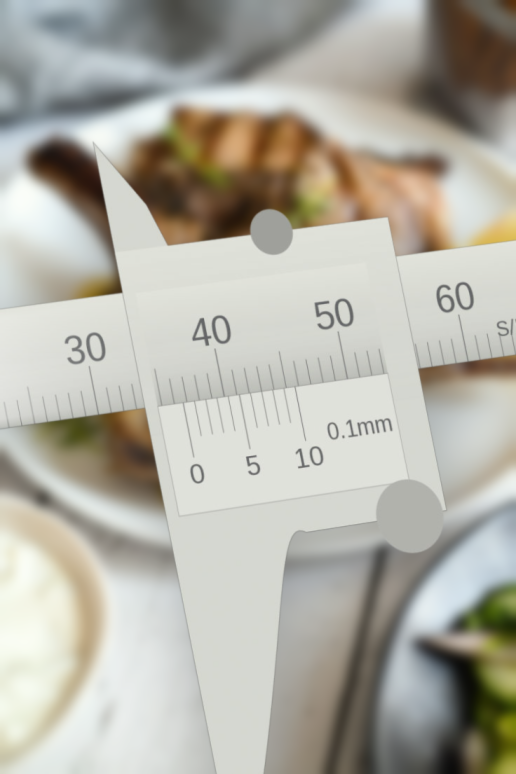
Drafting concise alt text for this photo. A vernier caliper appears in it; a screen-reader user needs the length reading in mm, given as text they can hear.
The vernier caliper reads 36.7 mm
